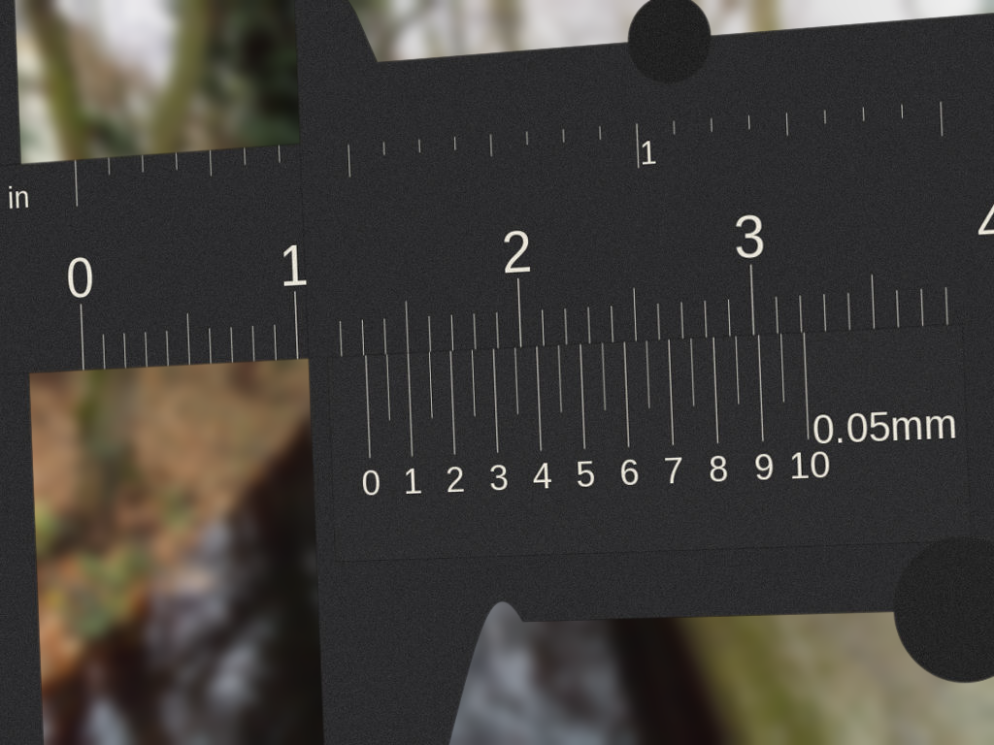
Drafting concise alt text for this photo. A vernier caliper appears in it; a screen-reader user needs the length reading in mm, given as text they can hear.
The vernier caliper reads 13.10 mm
